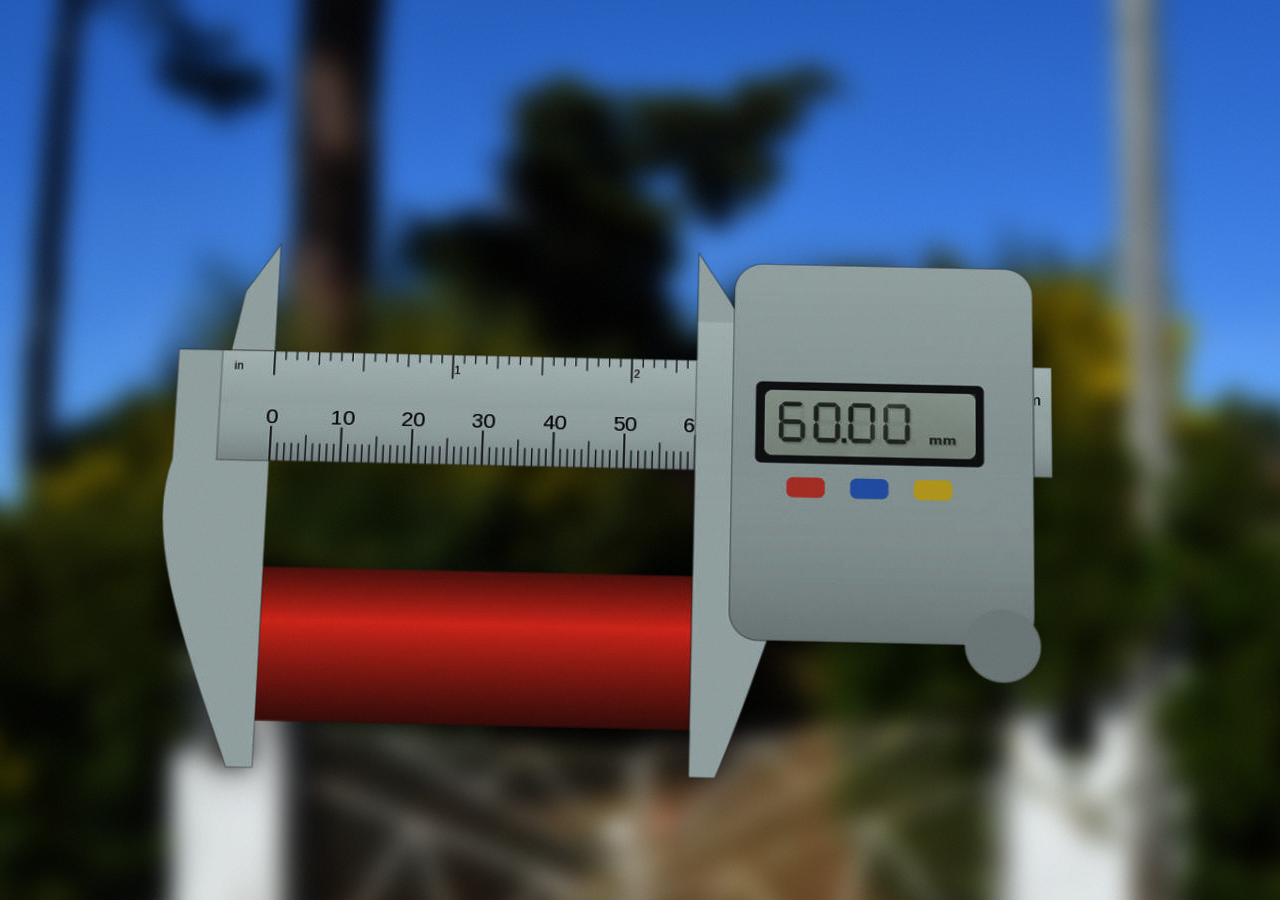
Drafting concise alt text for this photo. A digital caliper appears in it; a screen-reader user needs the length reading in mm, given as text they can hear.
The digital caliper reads 60.00 mm
